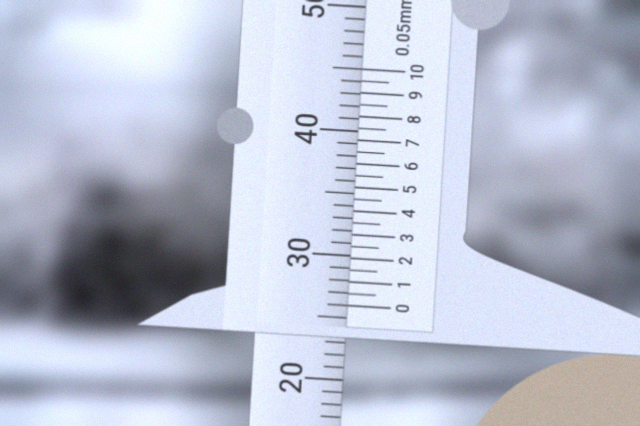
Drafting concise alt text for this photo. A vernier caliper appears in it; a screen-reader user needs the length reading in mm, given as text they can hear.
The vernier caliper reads 26.0 mm
